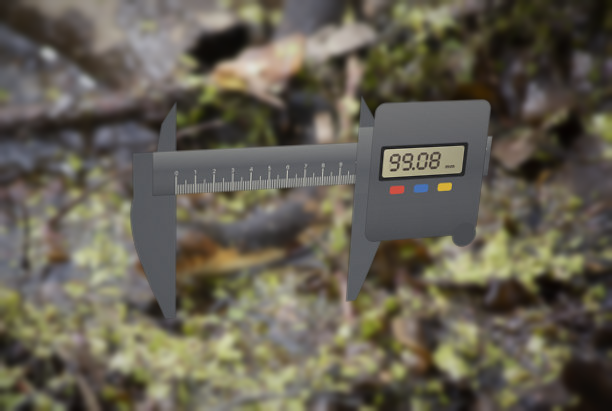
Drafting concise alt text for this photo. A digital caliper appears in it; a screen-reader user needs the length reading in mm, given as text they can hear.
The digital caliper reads 99.08 mm
